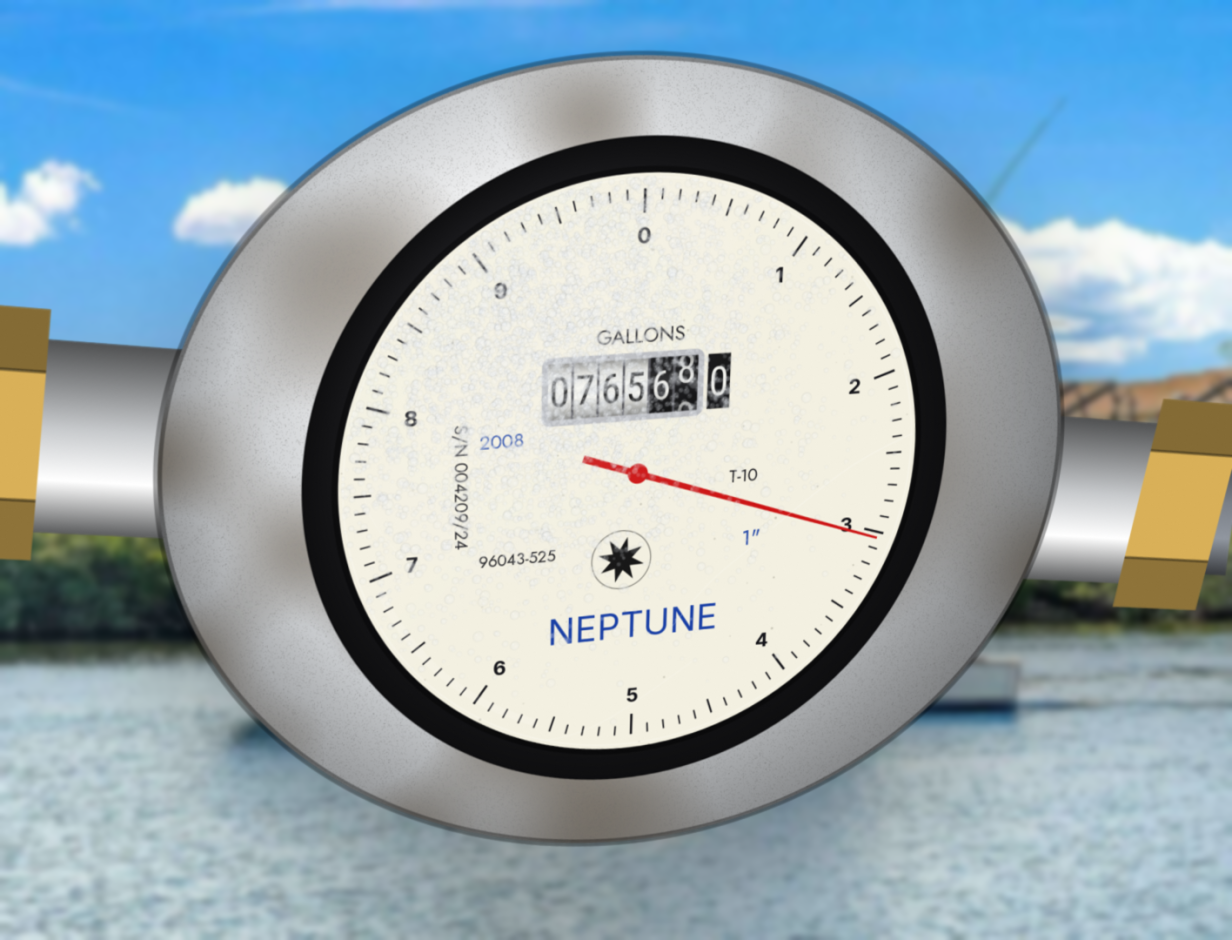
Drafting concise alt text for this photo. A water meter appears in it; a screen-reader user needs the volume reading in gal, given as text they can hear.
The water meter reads 765683.0 gal
